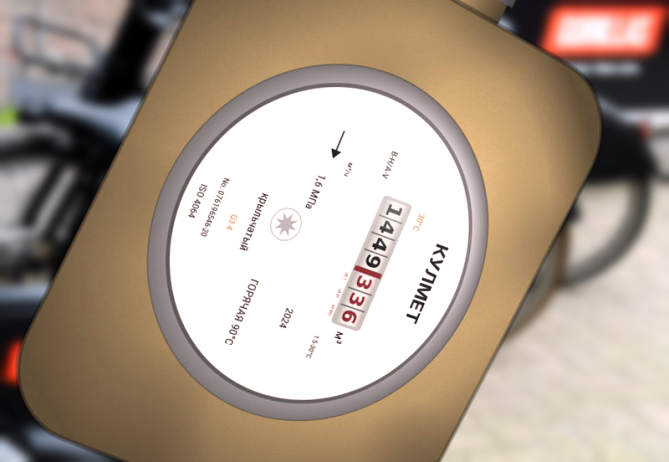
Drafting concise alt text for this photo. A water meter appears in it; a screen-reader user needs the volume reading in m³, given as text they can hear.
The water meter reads 1449.336 m³
